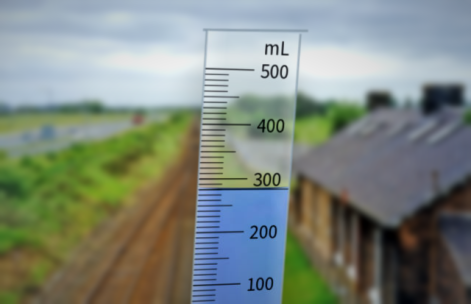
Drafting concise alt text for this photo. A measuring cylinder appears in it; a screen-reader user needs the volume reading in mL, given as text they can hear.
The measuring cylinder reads 280 mL
